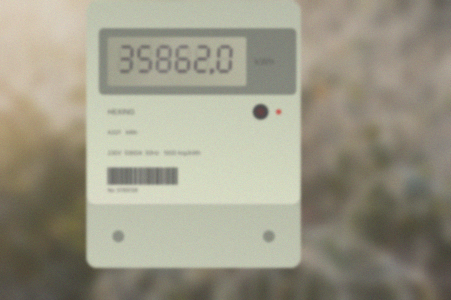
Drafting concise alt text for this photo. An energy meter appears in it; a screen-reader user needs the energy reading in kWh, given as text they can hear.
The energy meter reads 35862.0 kWh
